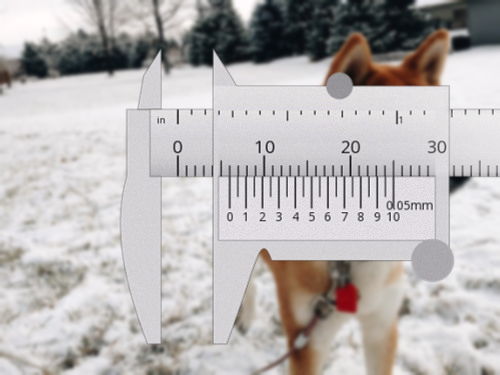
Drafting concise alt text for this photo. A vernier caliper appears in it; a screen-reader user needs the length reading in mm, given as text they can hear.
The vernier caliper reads 6.0 mm
